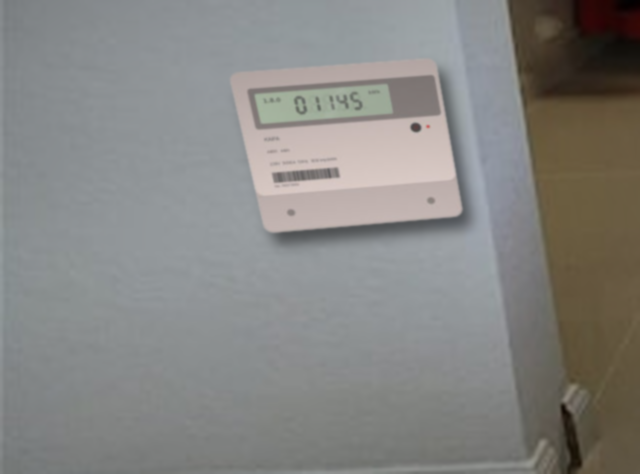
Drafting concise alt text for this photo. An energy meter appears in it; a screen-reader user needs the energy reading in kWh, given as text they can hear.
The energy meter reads 1145 kWh
